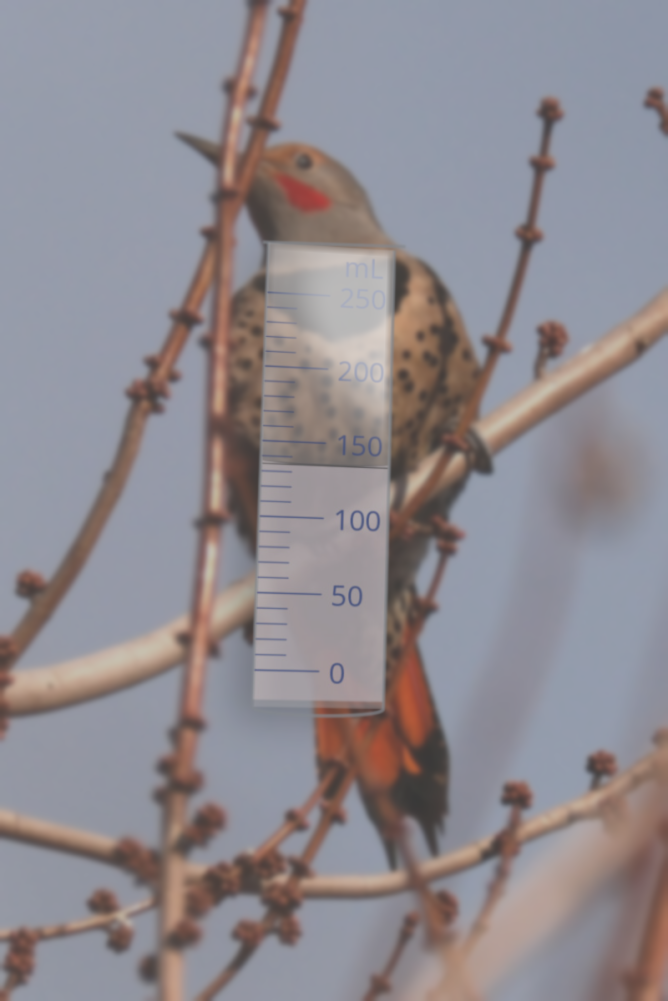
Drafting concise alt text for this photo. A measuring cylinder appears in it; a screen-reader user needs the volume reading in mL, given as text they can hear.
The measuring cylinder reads 135 mL
